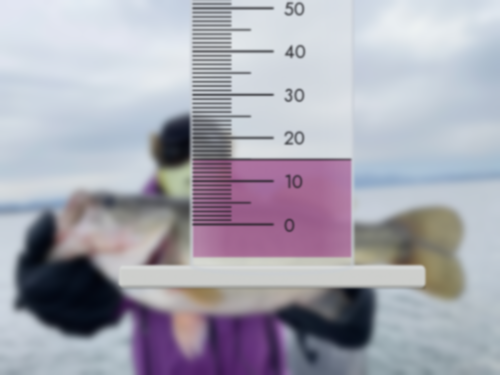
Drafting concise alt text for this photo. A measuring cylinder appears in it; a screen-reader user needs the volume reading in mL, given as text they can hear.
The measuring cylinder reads 15 mL
